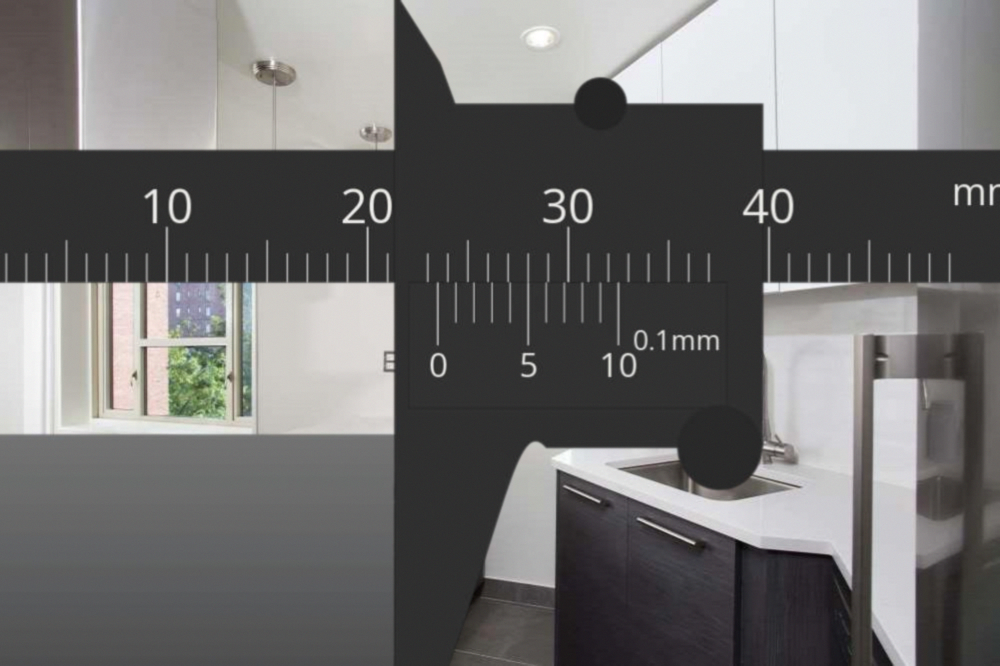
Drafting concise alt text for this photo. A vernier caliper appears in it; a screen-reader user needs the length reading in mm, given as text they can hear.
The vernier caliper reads 23.5 mm
